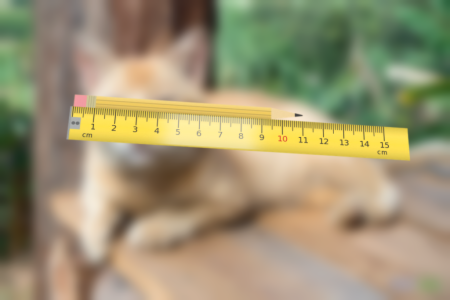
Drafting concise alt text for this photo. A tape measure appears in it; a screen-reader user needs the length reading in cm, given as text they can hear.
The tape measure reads 11 cm
